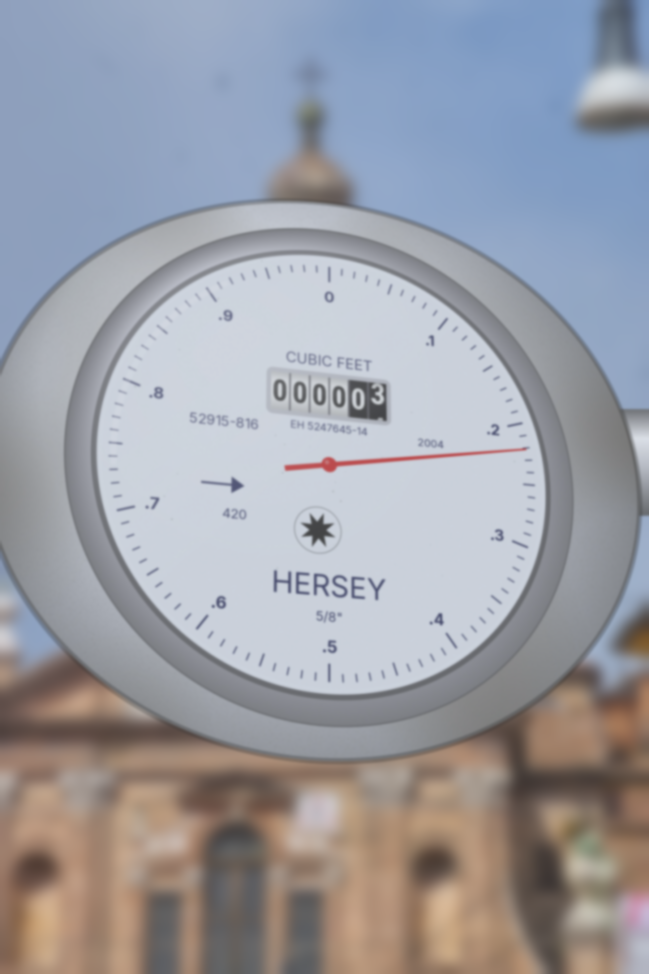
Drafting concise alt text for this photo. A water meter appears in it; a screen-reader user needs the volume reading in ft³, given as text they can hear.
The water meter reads 3.22 ft³
